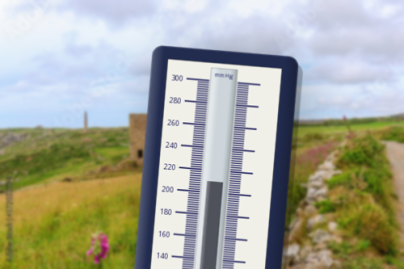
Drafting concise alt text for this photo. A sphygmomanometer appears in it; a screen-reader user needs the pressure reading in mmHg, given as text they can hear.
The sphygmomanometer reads 210 mmHg
